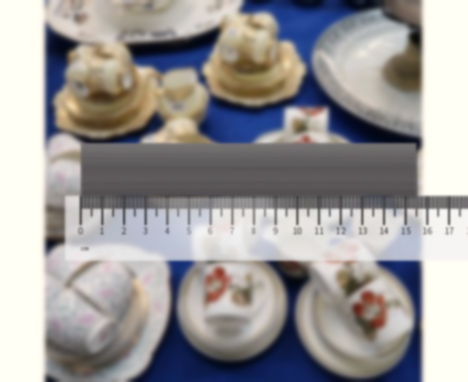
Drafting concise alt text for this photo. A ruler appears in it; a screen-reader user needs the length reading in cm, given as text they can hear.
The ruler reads 15.5 cm
